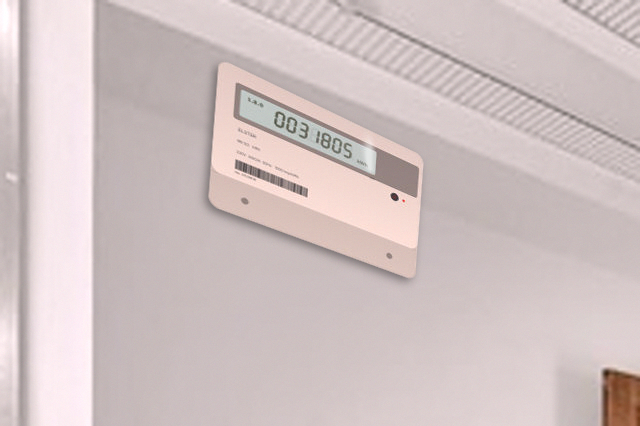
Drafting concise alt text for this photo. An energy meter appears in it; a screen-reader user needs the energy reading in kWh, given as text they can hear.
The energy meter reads 31805 kWh
